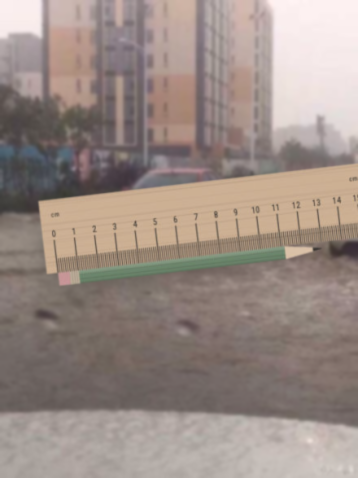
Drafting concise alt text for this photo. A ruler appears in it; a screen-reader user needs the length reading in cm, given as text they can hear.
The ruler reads 13 cm
